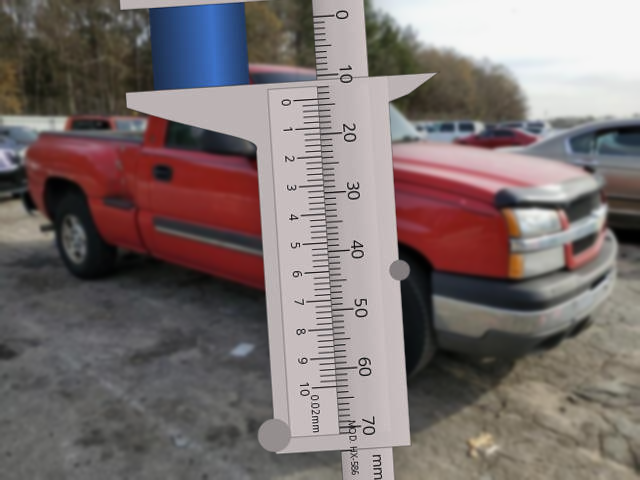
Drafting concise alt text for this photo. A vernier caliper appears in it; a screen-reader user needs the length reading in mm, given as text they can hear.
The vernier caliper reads 14.0 mm
